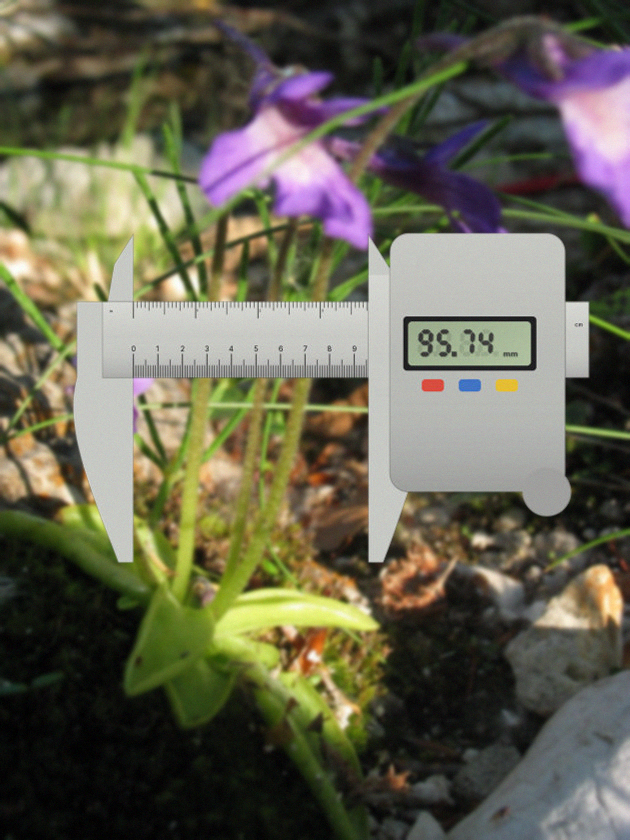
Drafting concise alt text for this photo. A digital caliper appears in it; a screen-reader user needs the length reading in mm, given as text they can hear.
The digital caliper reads 95.74 mm
